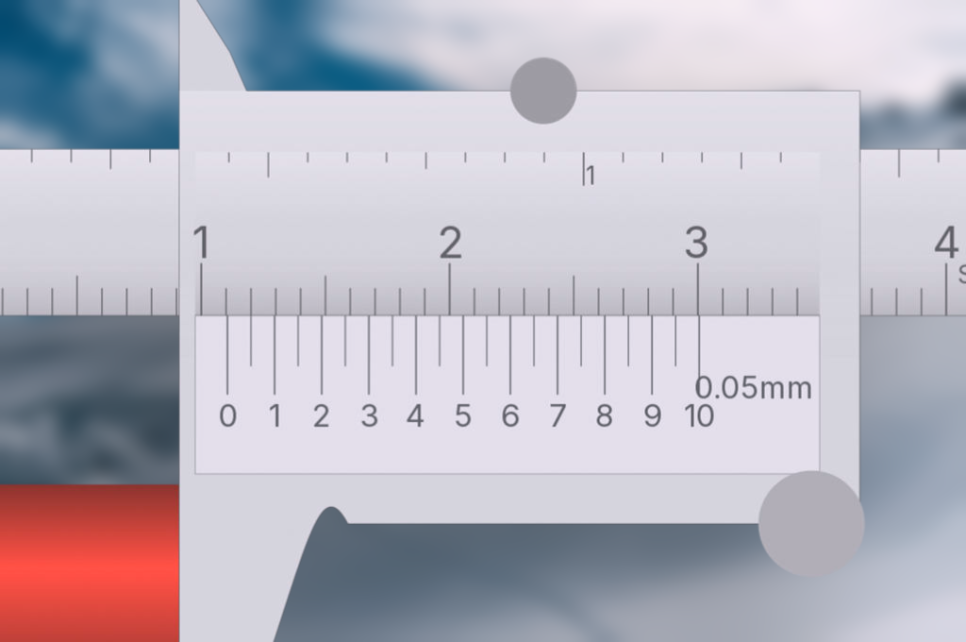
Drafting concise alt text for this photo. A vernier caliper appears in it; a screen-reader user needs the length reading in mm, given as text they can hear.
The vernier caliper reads 11.05 mm
